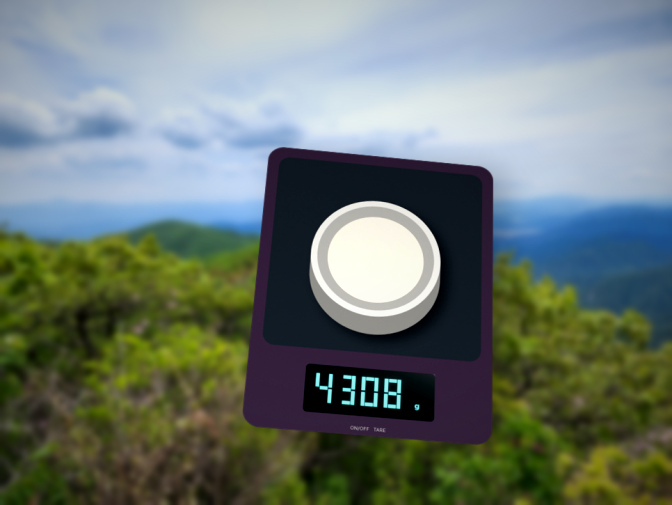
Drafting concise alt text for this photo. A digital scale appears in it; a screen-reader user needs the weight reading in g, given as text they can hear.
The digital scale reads 4308 g
